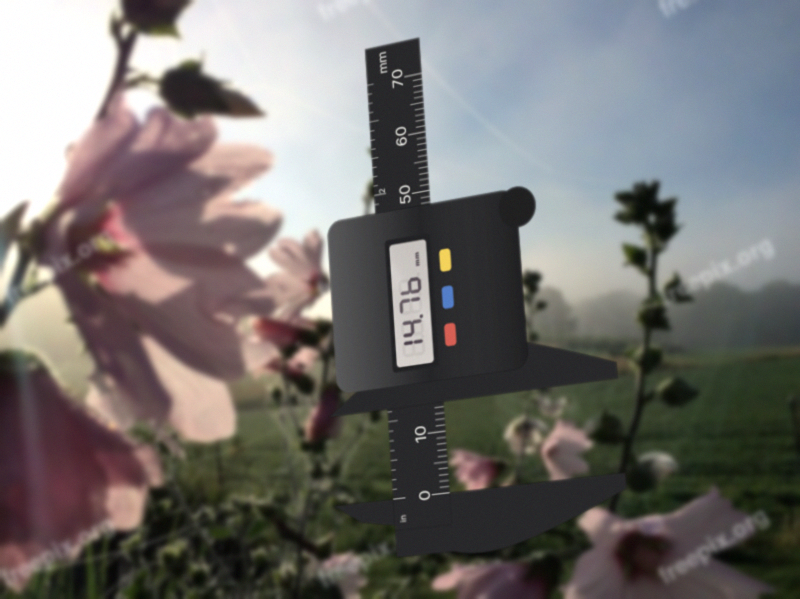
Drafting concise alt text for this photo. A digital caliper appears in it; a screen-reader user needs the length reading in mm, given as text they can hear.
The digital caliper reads 14.76 mm
